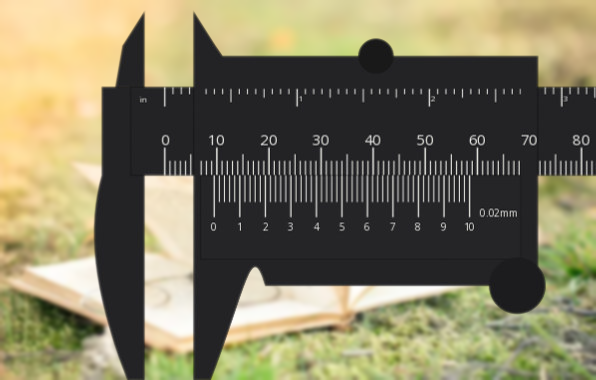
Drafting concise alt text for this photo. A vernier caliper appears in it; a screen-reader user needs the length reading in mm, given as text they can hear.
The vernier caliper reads 9.5 mm
